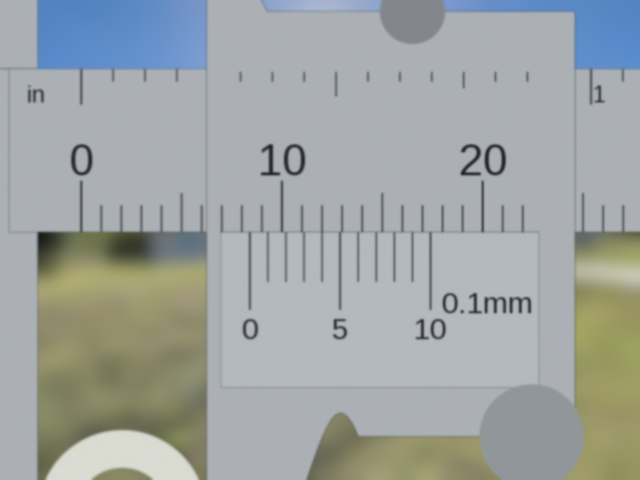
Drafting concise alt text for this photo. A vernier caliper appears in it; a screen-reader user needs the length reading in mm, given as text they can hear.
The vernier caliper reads 8.4 mm
